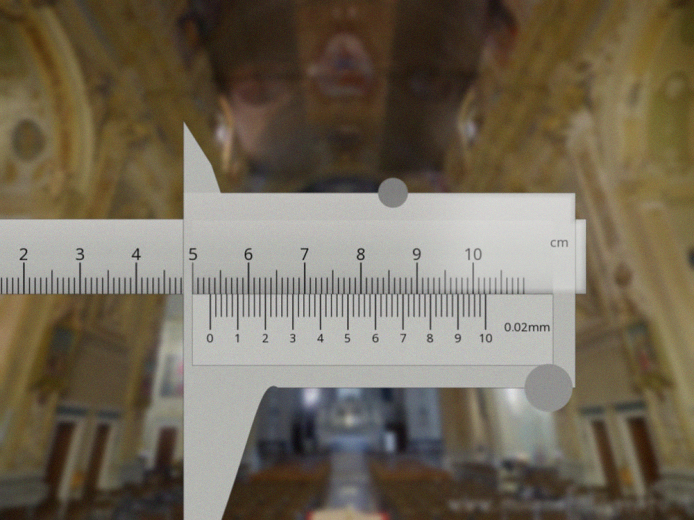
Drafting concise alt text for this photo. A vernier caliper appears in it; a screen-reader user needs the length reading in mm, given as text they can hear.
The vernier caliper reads 53.2 mm
